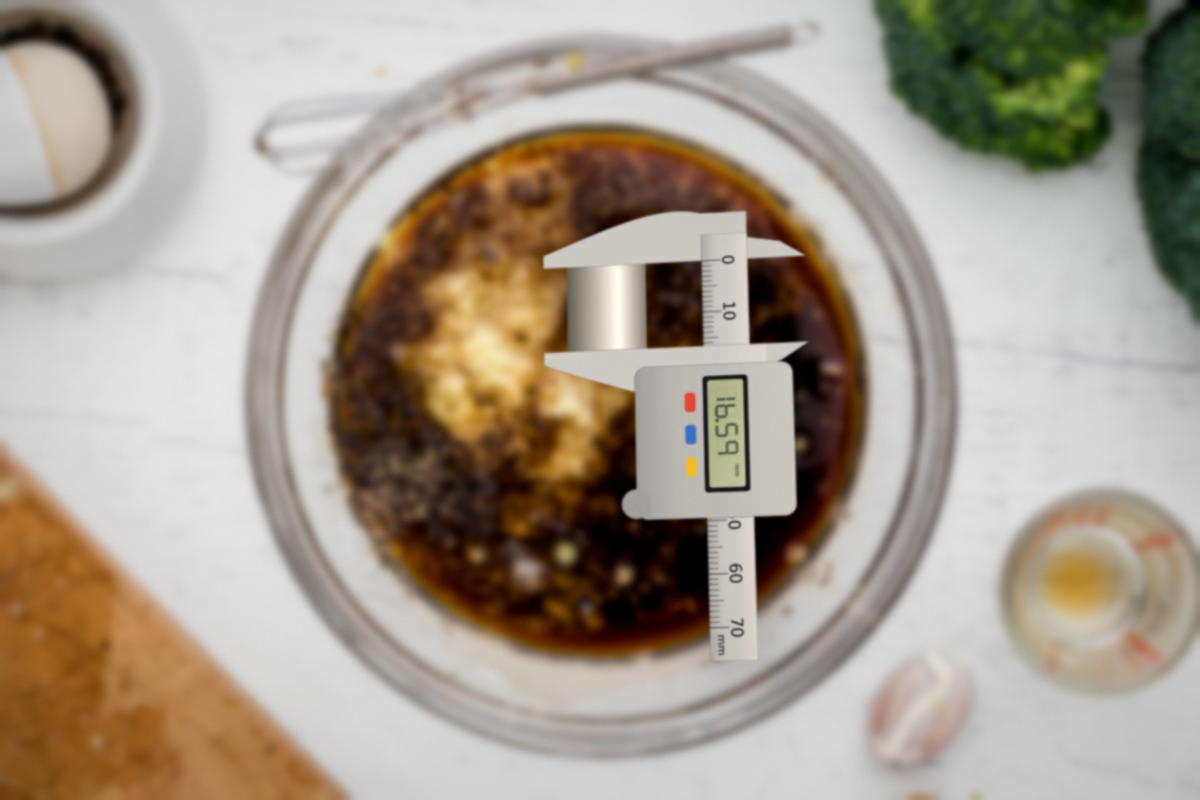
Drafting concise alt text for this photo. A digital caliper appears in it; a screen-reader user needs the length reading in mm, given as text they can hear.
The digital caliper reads 16.59 mm
